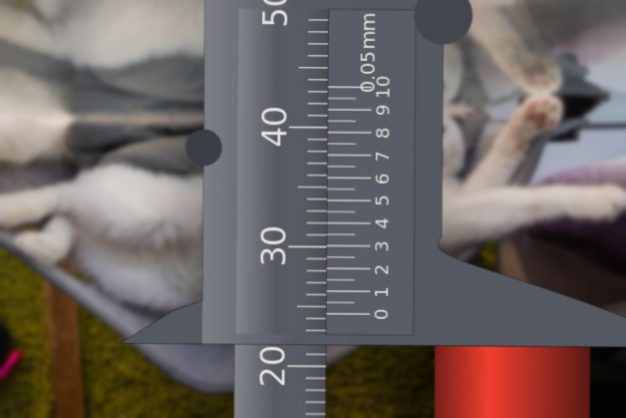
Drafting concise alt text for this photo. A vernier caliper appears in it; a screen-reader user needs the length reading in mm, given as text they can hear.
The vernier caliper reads 24.4 mm
